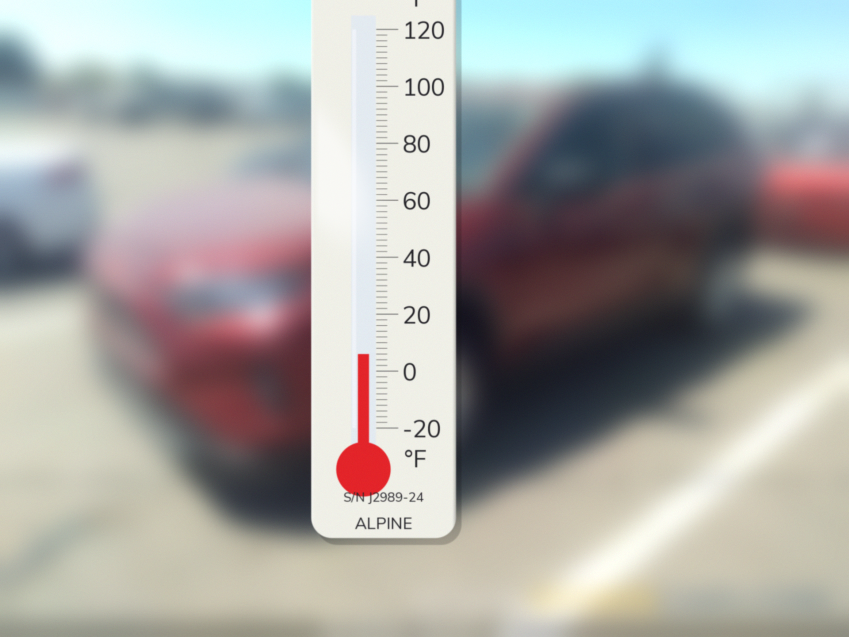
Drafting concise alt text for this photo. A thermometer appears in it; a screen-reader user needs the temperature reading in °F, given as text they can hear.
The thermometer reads 6 °F
